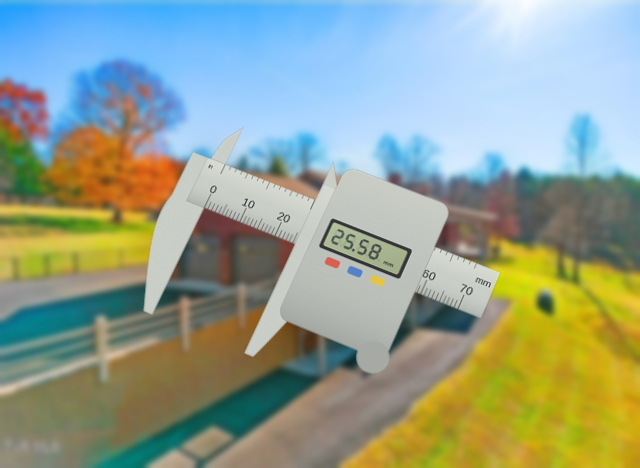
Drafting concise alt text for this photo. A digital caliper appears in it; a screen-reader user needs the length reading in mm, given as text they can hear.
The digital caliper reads 25.58 mm
